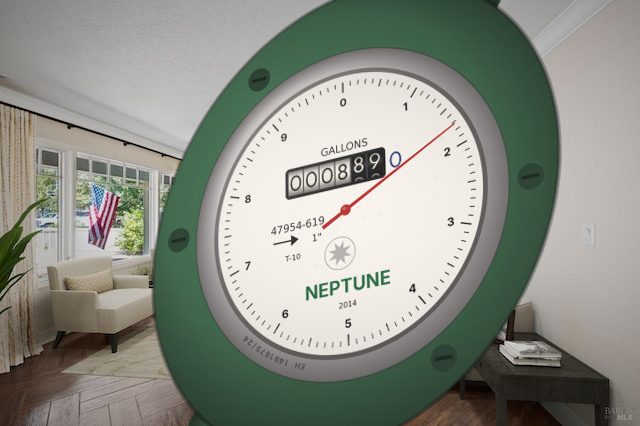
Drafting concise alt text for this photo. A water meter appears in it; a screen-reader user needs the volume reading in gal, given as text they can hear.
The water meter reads 8891.7 gal
